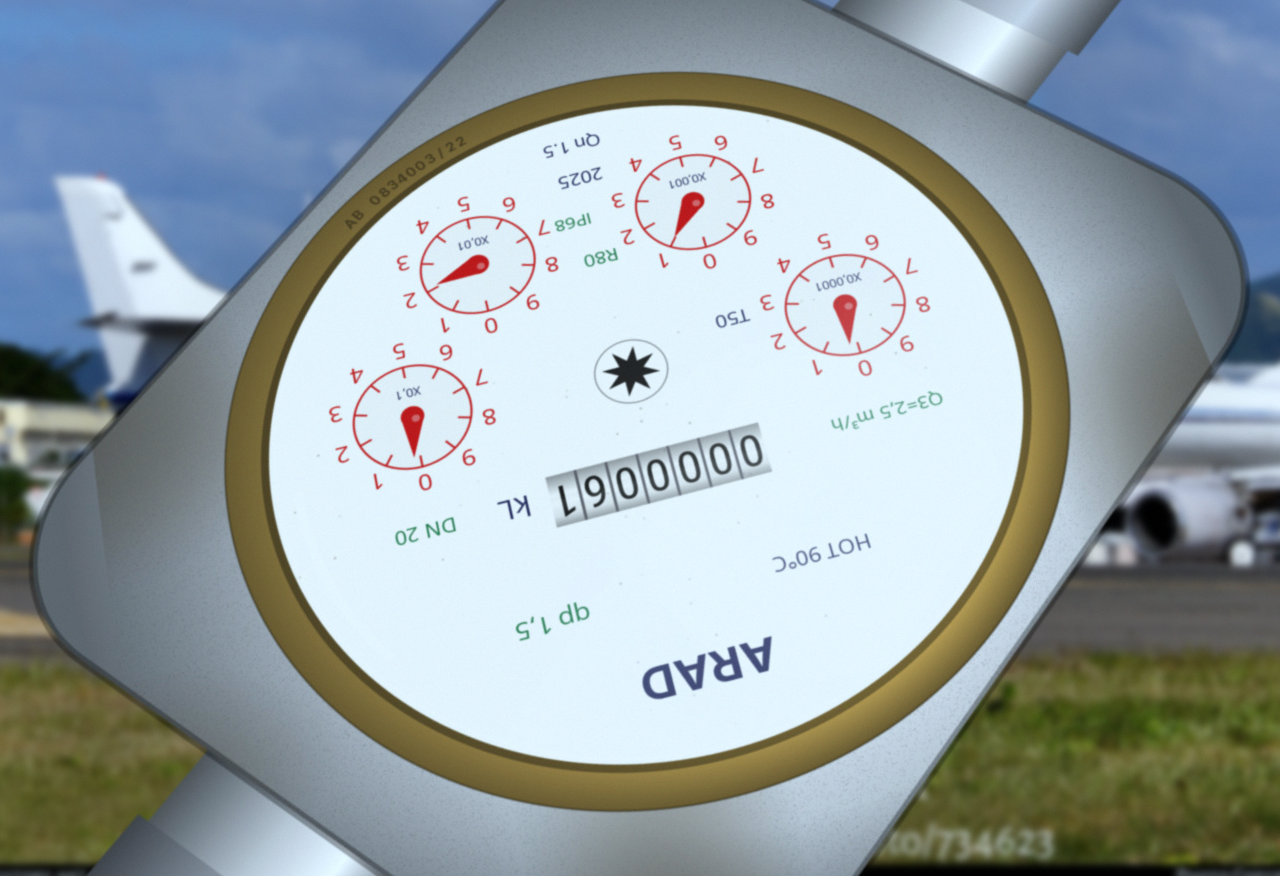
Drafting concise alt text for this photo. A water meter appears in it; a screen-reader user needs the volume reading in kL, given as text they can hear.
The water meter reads 61.0210 kL
